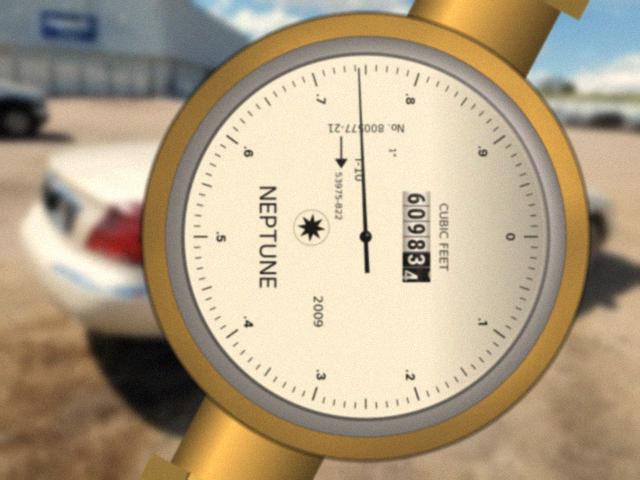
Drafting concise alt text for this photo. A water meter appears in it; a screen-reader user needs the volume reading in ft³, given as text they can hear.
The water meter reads 609833.74 ft³
